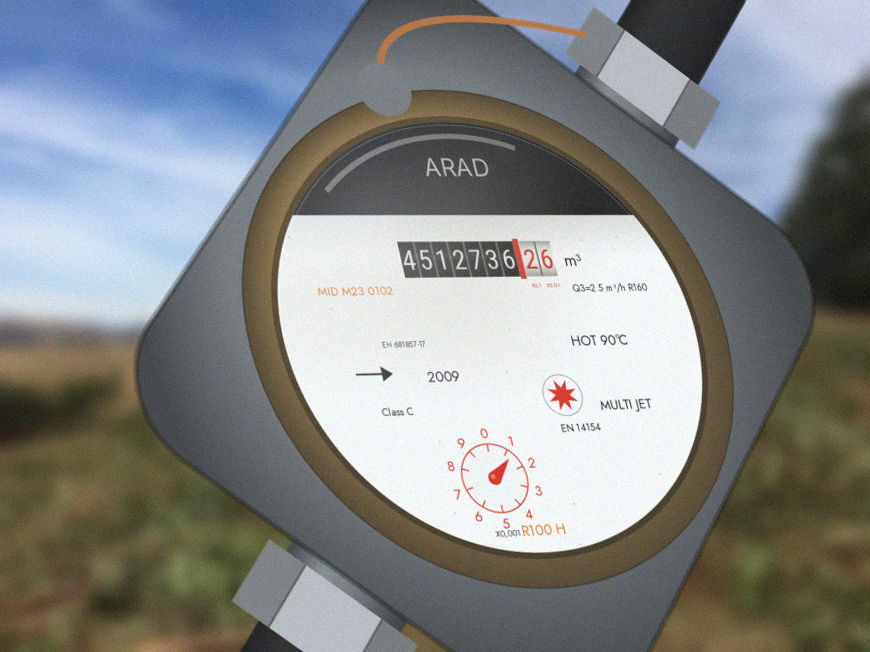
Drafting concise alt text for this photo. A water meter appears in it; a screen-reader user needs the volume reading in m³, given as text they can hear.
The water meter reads 4512736.261 m³
